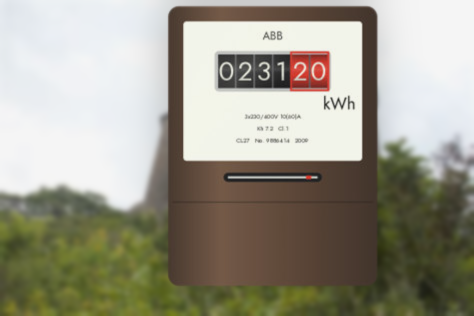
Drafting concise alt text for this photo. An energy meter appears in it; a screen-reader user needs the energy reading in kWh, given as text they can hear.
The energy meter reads 231.20 kWh
